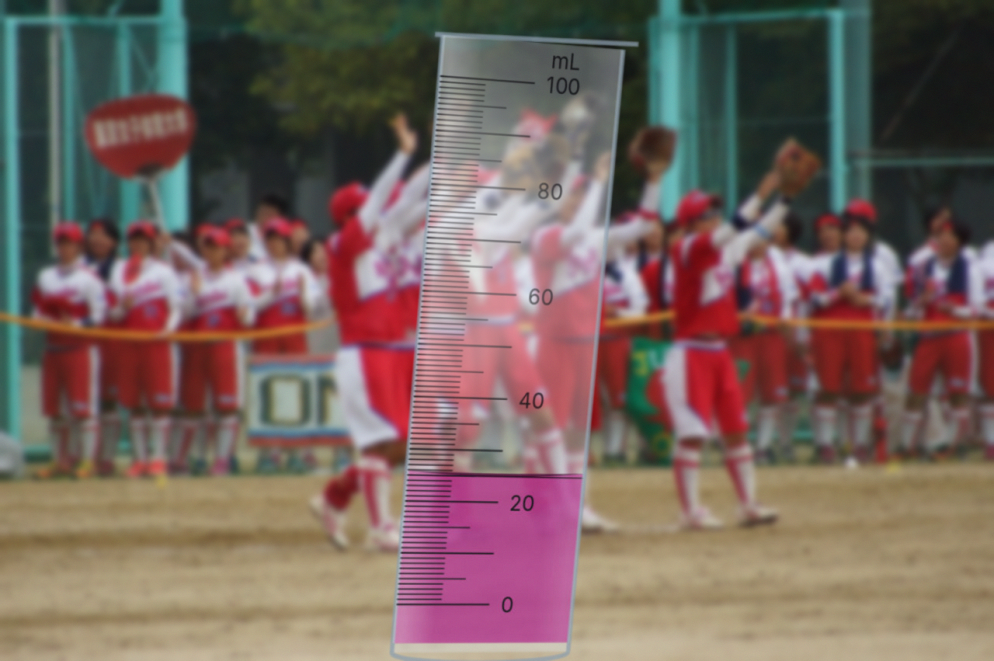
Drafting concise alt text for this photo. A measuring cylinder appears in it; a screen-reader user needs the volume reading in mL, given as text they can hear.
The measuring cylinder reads 25 mL
